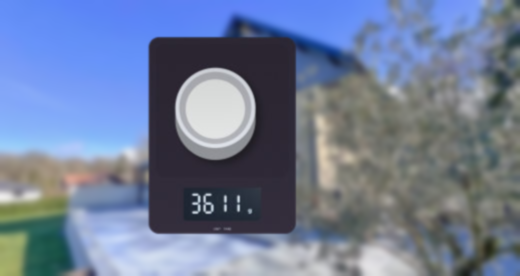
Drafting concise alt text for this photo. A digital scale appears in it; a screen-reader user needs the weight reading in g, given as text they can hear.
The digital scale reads 3611 g
